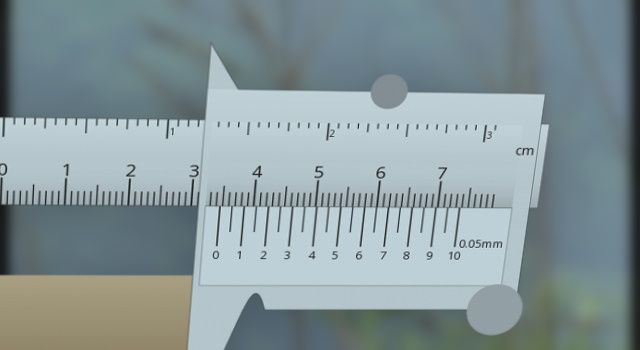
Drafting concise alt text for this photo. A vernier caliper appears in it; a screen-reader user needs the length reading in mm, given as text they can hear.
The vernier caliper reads 34.6 mm
